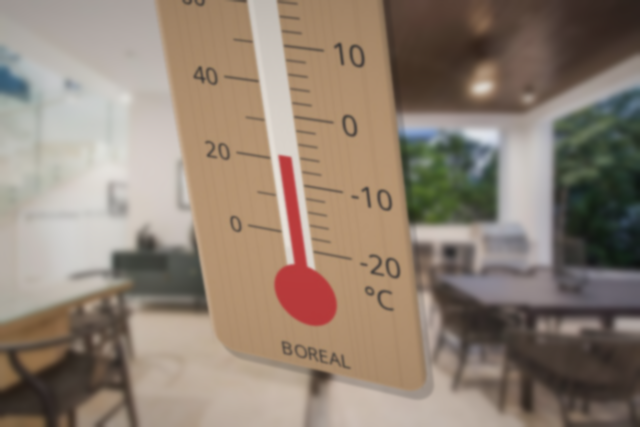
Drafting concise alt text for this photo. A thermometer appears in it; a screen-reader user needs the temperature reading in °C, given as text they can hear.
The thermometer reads -6 °C
